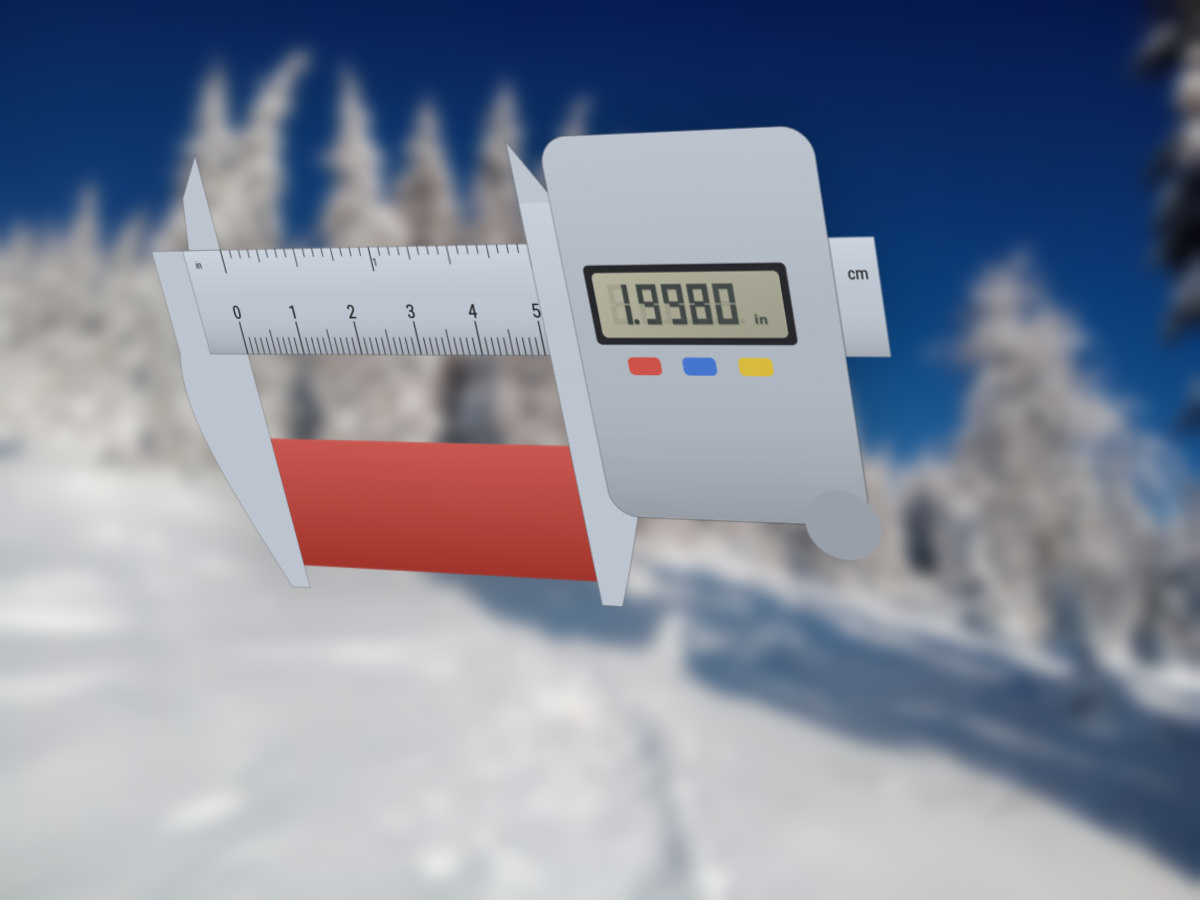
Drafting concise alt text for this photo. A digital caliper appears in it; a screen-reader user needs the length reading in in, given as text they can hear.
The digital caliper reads 1.9980 in
